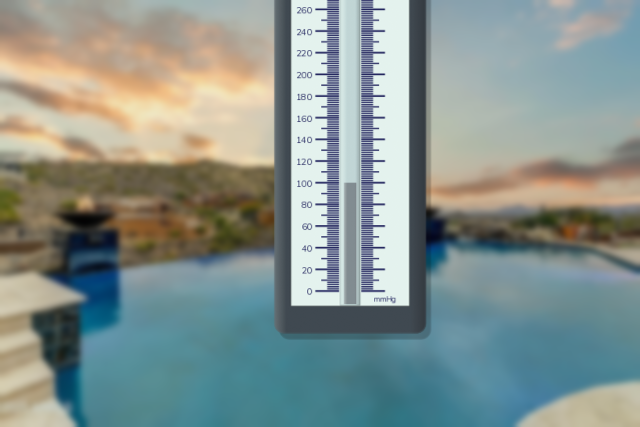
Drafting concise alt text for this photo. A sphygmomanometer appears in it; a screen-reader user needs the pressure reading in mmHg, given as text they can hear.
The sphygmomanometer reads 100 mmHg
